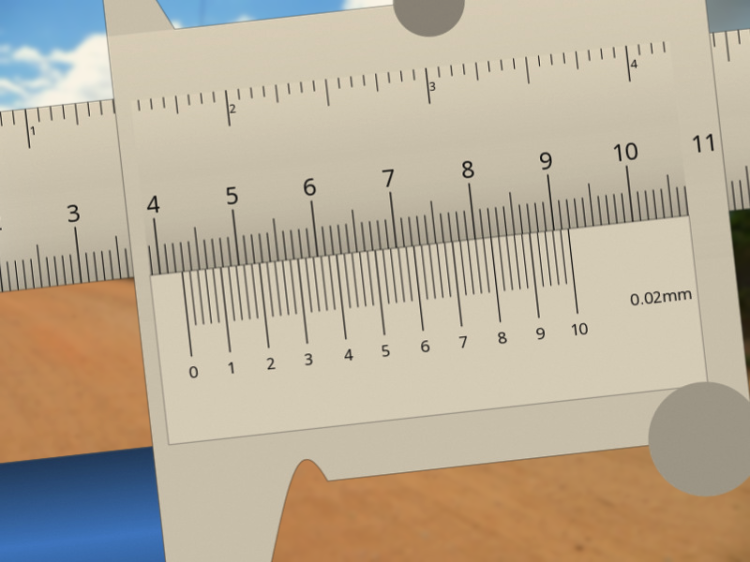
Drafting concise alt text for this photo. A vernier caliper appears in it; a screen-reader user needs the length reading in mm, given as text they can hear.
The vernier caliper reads 42.8 mm
